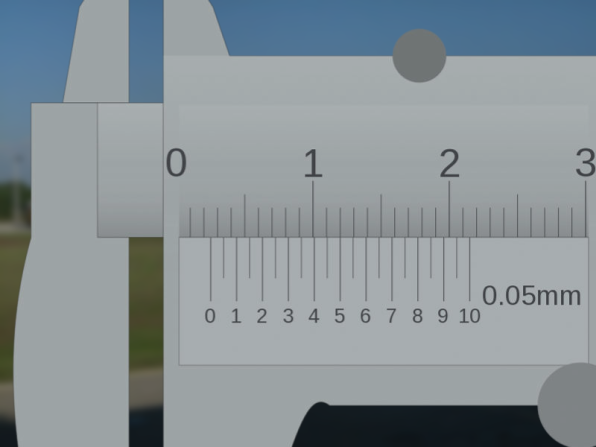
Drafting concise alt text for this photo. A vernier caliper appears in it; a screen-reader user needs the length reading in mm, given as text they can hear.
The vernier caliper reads 2.5 mm
